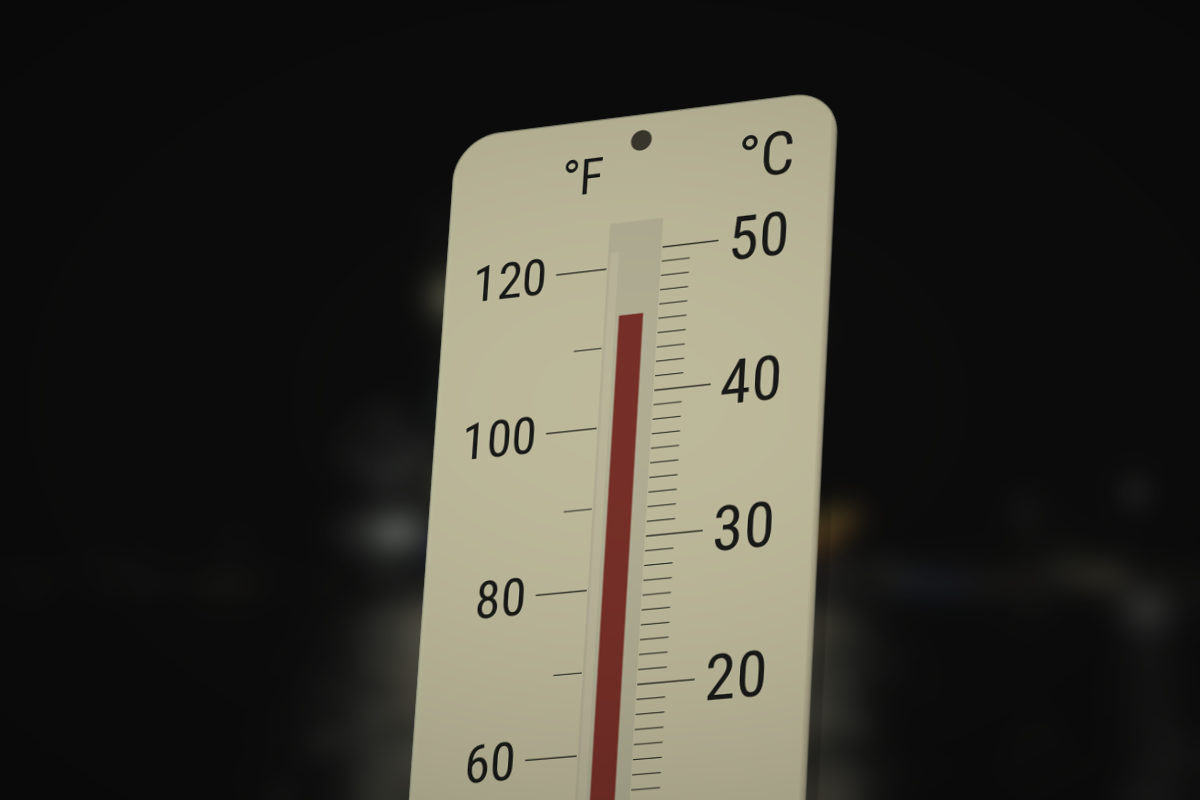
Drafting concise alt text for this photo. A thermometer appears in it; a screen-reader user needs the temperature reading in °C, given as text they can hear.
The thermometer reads 45.5 °C
